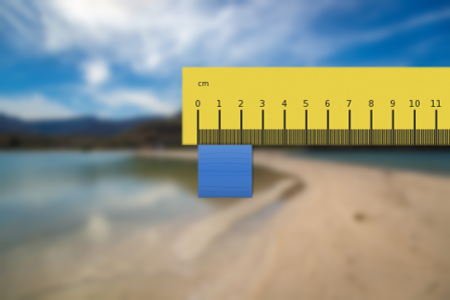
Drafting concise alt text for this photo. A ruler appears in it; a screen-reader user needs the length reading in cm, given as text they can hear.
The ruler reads 2.5 cm
